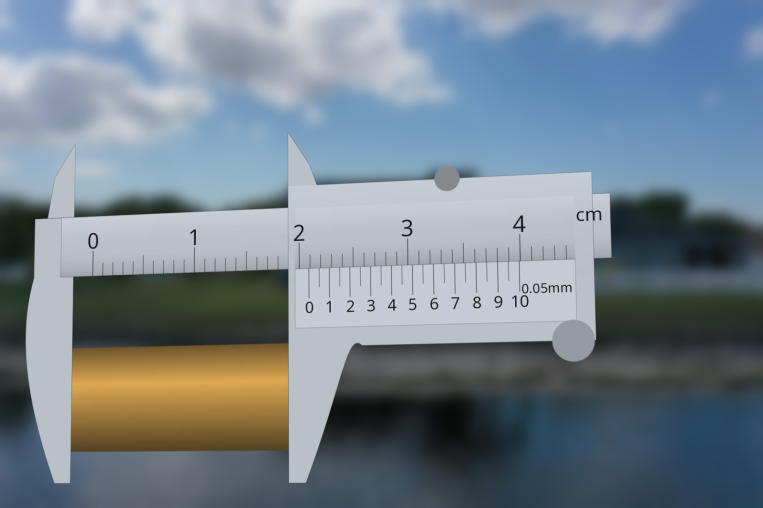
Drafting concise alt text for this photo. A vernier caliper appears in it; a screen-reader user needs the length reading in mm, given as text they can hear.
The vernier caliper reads 20.9 mm
